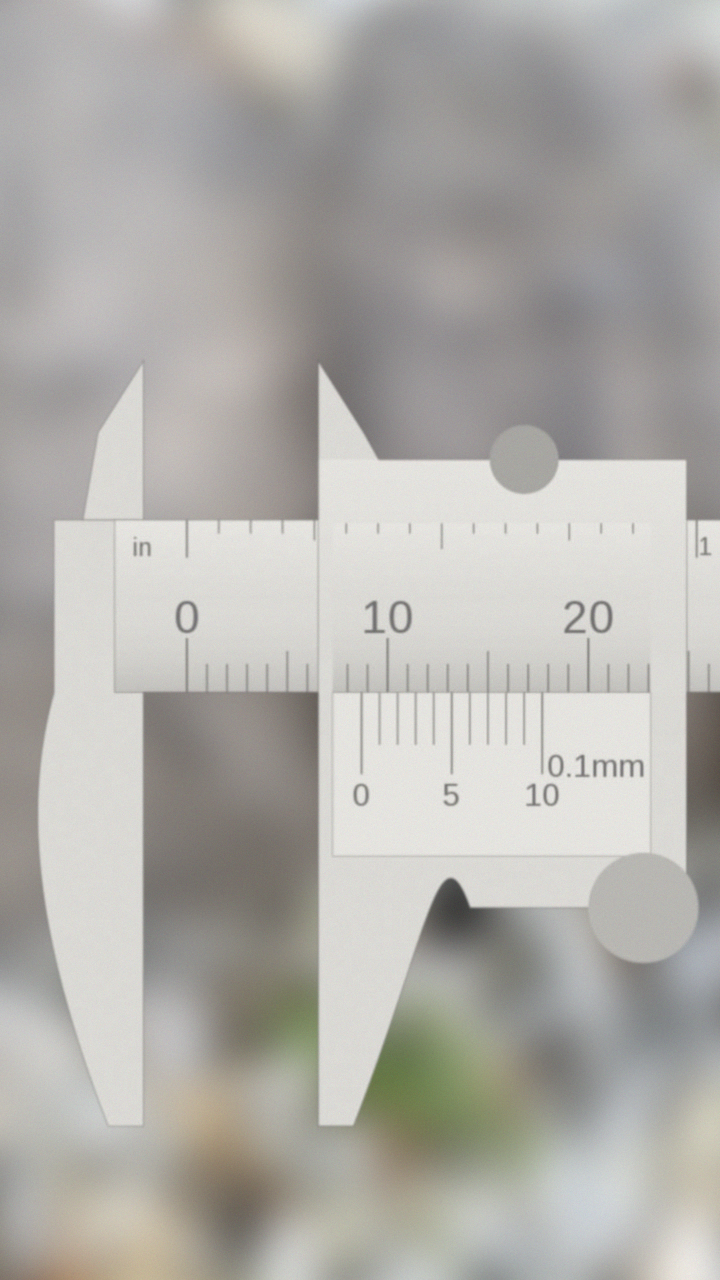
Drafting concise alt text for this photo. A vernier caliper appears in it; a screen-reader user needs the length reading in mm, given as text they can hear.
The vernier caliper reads 8.7 mm
